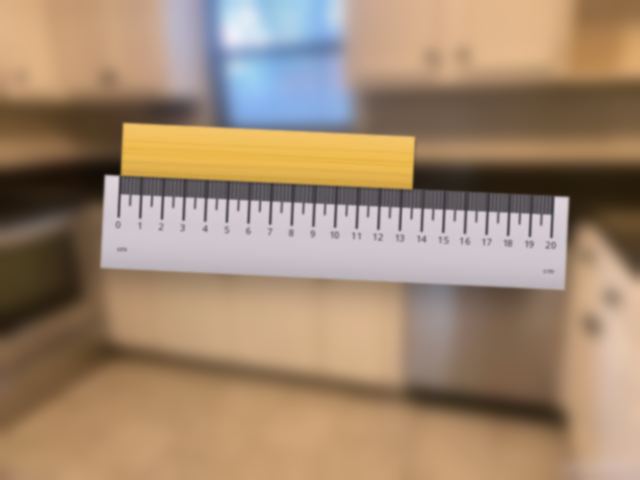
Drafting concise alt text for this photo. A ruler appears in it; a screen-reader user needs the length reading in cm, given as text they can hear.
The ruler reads 13.5 cm
